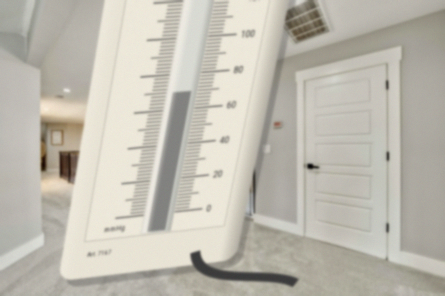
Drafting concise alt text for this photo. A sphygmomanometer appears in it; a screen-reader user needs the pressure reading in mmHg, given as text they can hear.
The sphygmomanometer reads 70 mmHg
